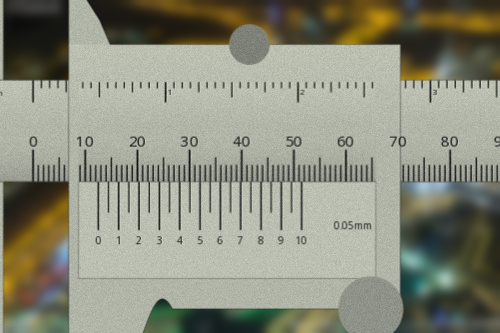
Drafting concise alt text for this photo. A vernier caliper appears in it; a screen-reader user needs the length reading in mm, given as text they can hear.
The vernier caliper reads 12.5 mm
